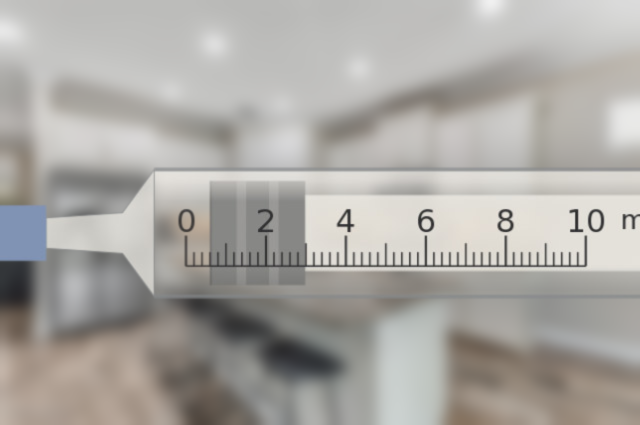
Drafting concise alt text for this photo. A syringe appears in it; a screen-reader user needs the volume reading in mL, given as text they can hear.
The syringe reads 0.6 mL
